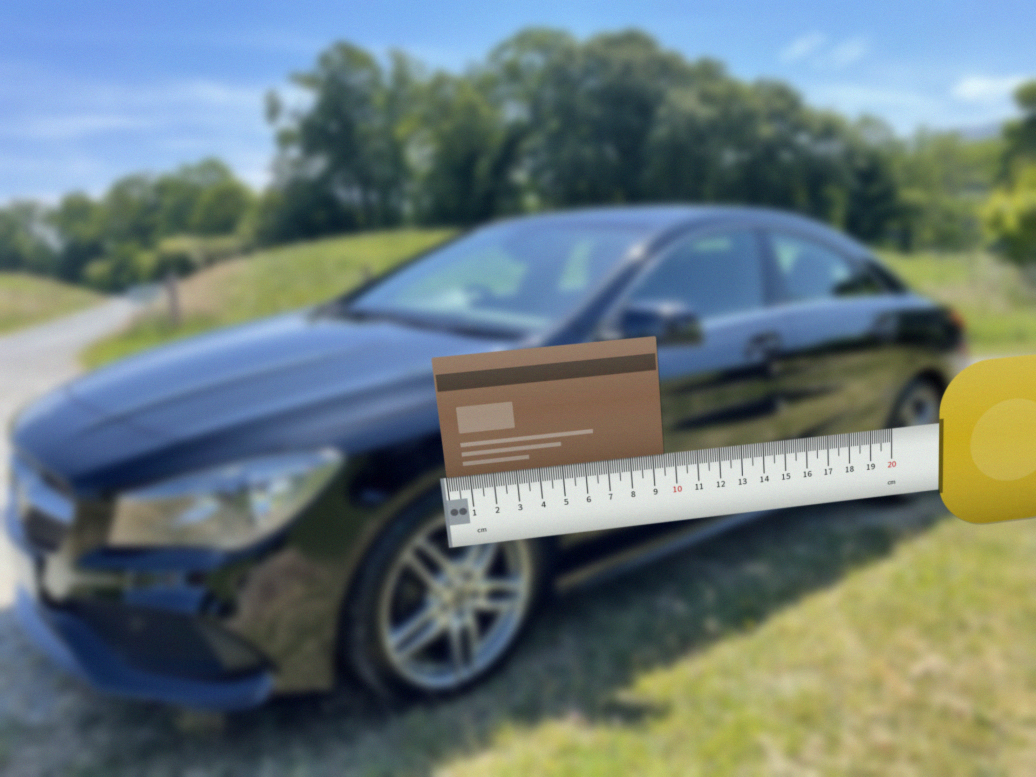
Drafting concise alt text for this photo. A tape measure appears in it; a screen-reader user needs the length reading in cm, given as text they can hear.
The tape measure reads 9.5 cm
